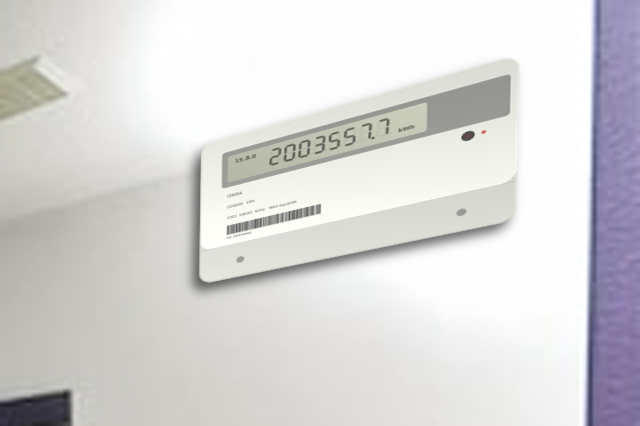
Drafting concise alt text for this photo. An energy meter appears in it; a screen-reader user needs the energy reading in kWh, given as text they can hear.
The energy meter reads 2003557.7 kWh
